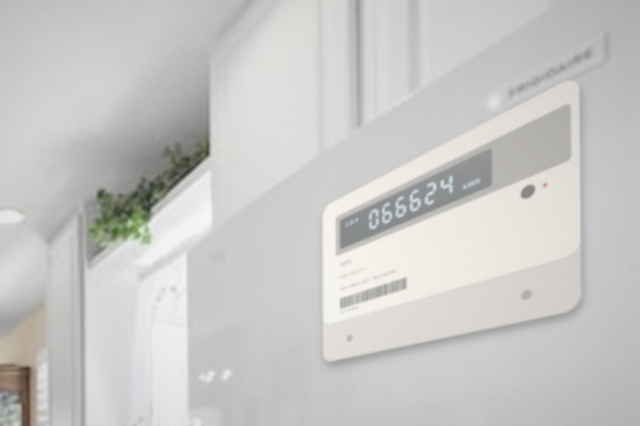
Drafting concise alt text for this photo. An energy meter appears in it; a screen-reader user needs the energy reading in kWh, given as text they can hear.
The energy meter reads 66624 kWh
